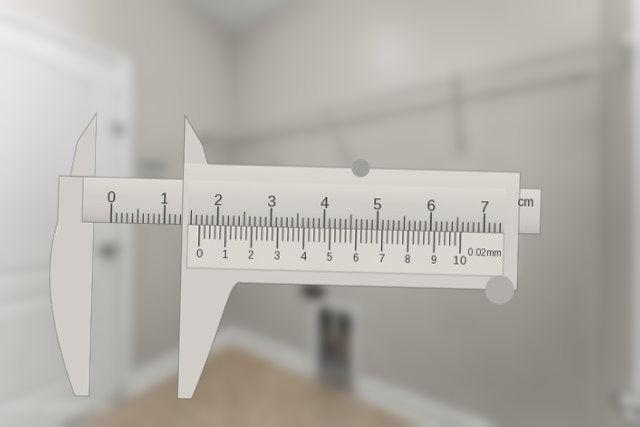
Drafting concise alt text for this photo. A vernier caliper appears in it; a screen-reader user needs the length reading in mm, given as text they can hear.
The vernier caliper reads 16.6 mm
